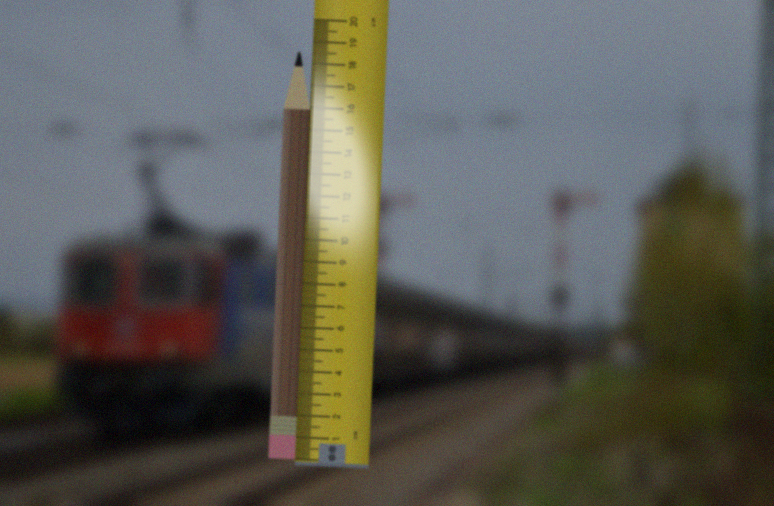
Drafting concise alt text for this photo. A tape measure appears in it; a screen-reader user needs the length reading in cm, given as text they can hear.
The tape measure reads 18.5 cm
